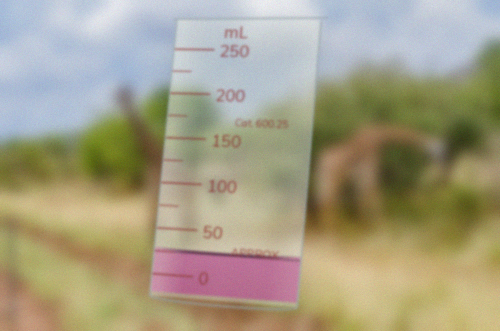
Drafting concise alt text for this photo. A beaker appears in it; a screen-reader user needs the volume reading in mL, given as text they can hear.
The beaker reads 25 mL
